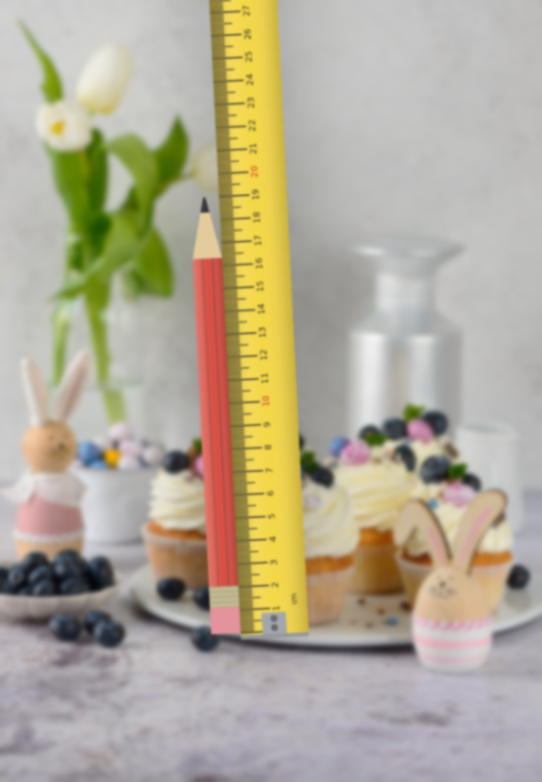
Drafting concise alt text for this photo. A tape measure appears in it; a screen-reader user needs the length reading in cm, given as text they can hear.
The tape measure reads 19 cm
